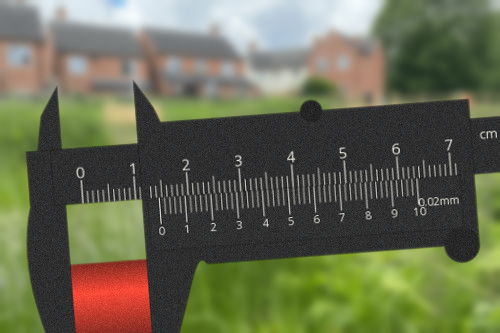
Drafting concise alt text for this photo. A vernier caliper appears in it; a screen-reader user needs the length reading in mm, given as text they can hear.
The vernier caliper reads 14.5 mm
